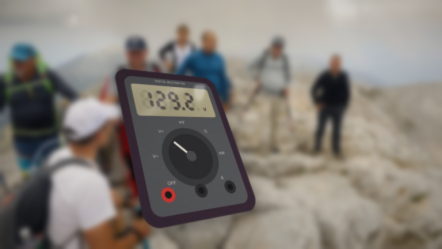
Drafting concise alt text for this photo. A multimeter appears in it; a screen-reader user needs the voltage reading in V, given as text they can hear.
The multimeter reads 129.2 V
